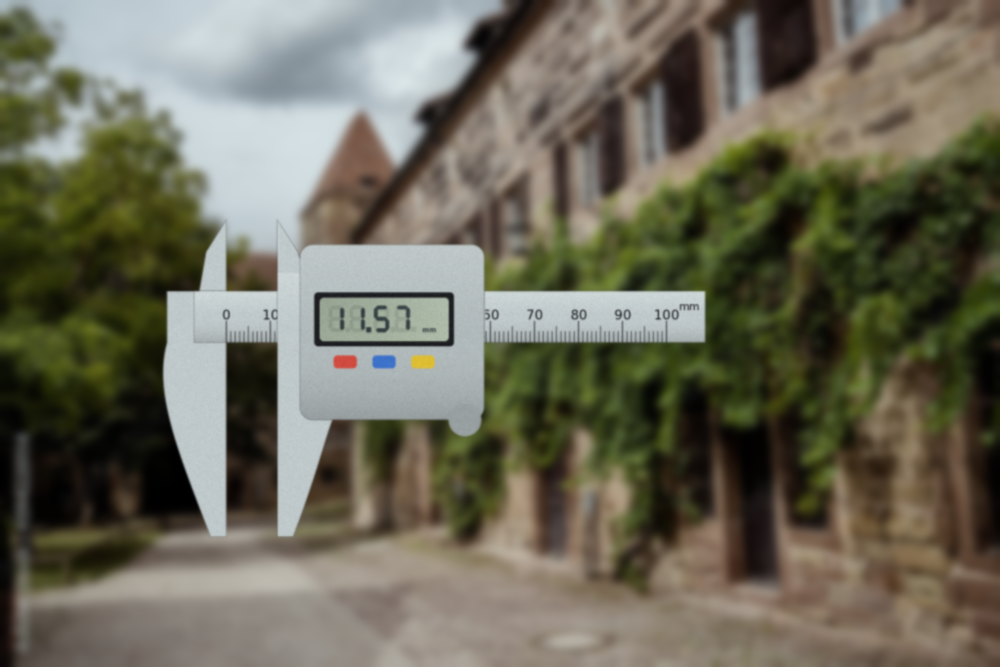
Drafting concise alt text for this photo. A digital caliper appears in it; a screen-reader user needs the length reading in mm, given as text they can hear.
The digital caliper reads 11.57 mm
